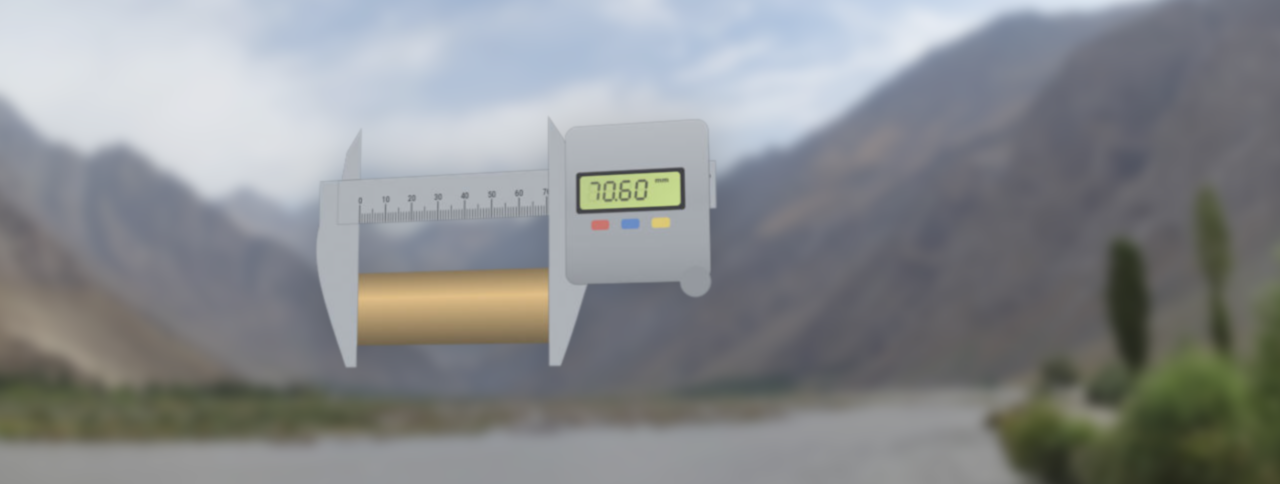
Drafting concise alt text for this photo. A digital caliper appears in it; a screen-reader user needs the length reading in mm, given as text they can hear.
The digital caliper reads 70.60 mm
